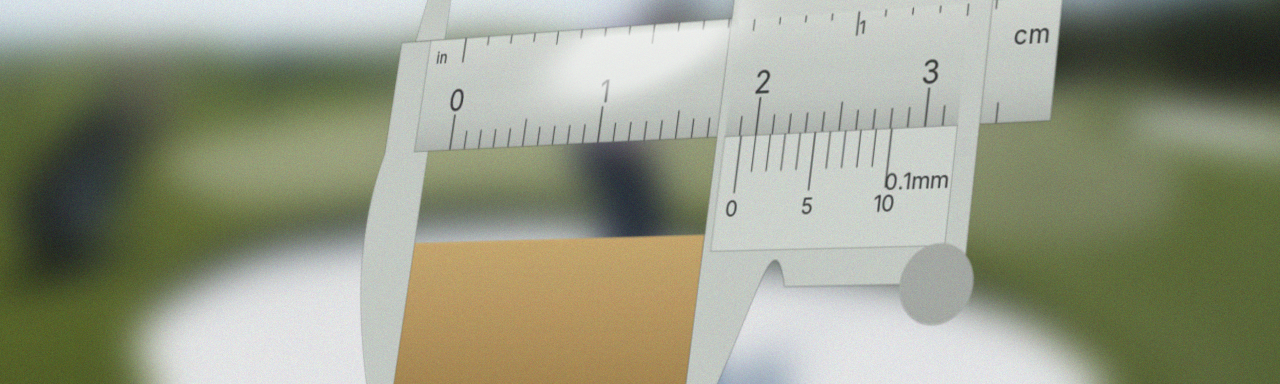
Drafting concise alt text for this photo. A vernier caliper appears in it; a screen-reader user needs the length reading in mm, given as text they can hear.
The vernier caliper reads 19.1 mm
